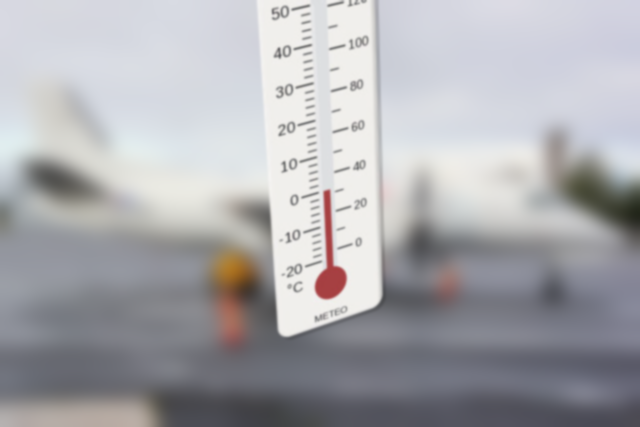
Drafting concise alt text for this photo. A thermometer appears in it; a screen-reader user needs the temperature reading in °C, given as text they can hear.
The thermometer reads 0 °C
